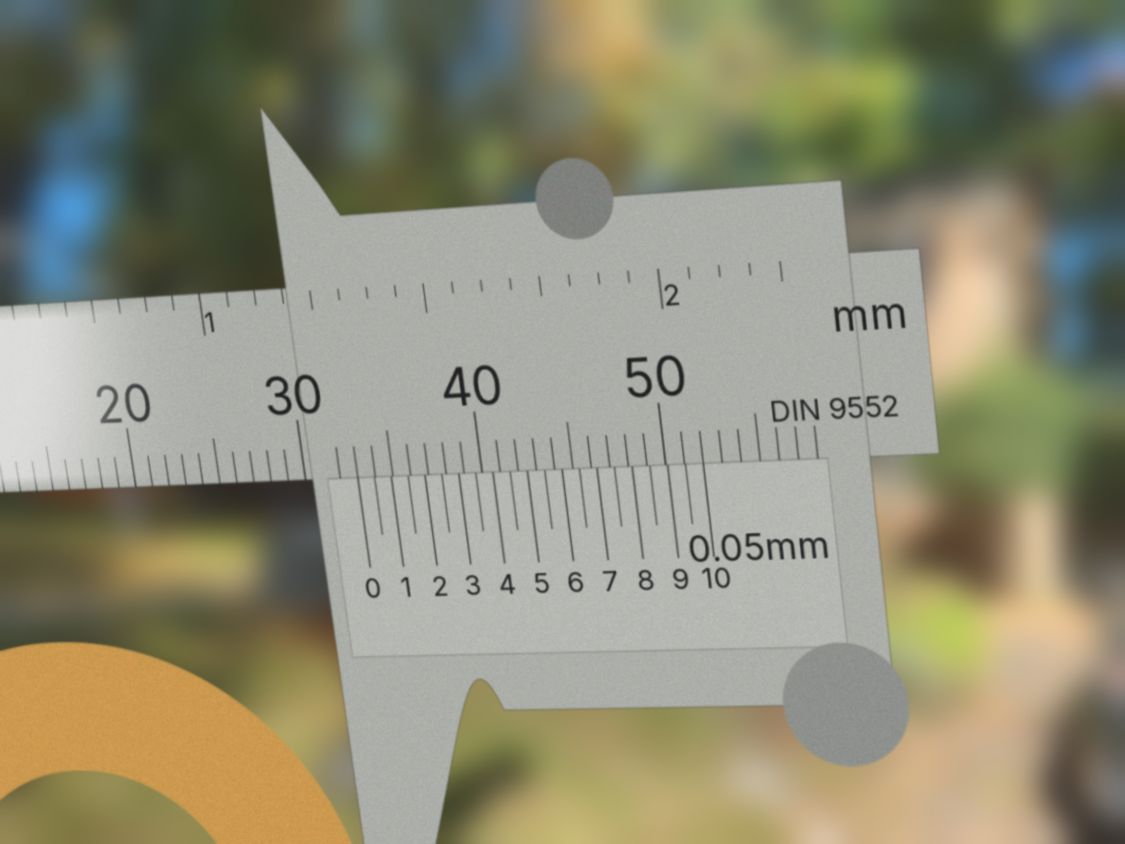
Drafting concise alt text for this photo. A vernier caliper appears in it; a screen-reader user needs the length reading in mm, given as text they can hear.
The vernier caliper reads 33.0 mm
